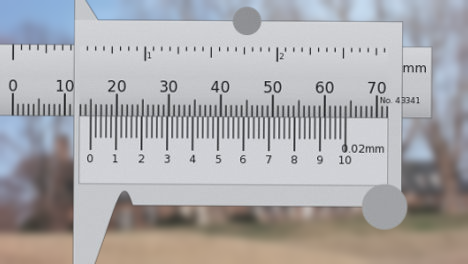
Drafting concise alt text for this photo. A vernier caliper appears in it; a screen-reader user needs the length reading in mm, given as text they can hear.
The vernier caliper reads 15.0 mm
